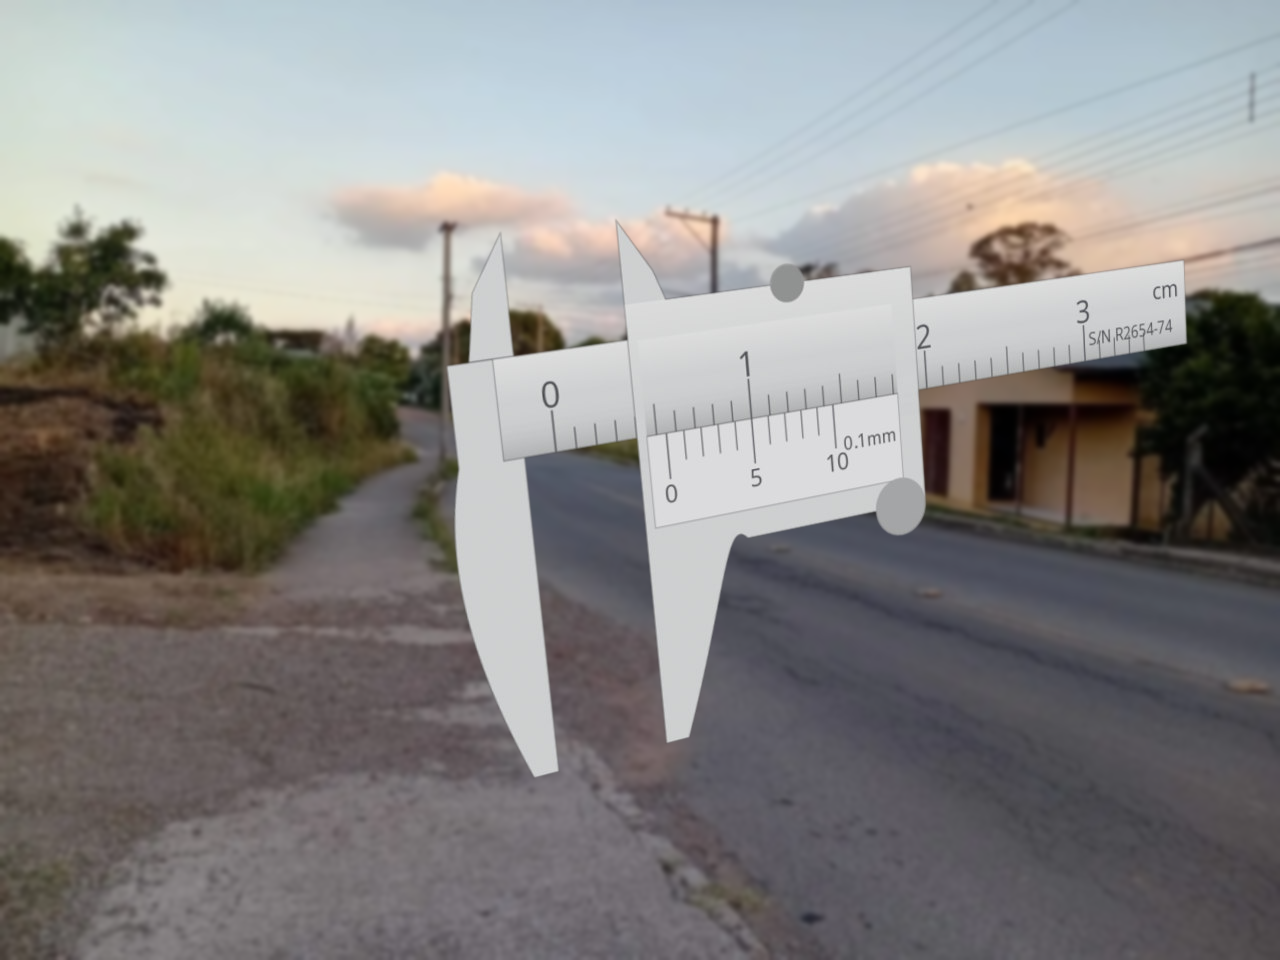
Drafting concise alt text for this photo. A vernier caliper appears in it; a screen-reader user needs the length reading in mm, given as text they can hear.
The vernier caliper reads 5.5 mm
